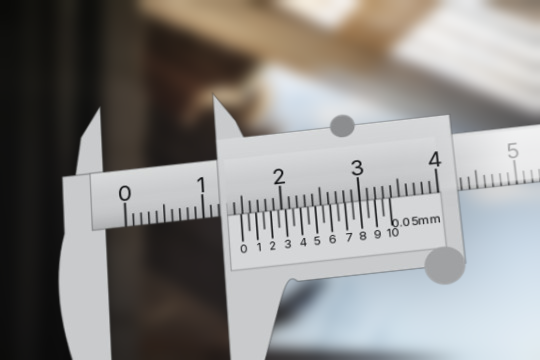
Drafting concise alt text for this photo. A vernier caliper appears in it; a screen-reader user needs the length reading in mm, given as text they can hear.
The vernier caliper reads 14.8 mm
